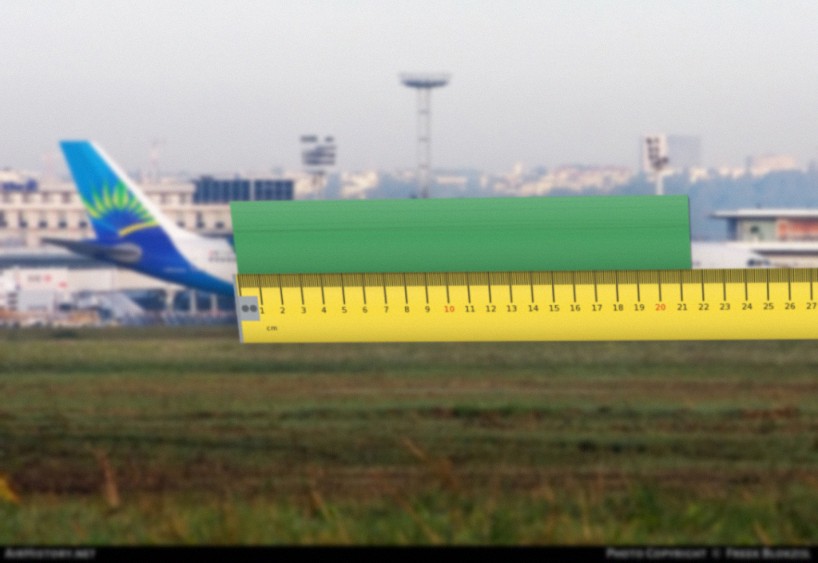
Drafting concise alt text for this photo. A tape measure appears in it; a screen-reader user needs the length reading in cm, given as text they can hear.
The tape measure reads 21.5 cm
